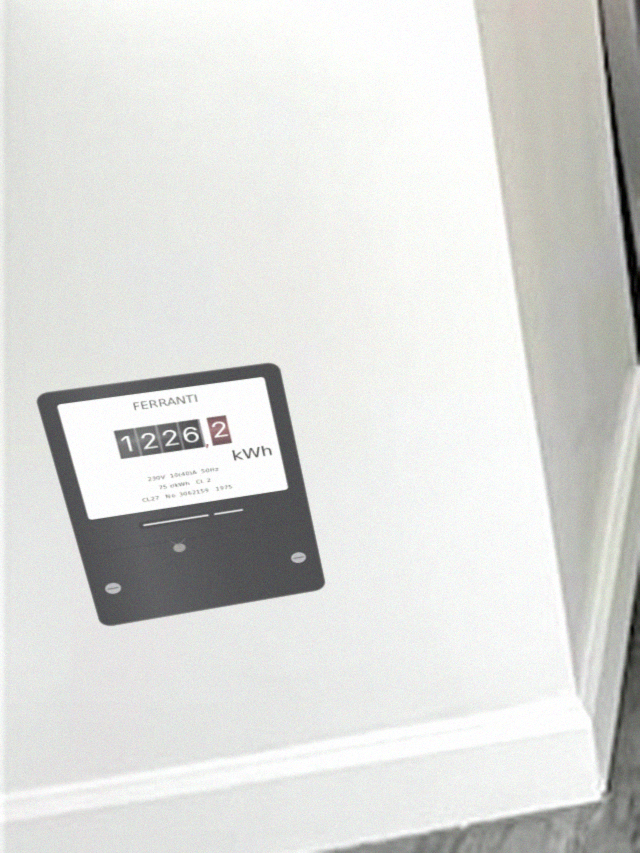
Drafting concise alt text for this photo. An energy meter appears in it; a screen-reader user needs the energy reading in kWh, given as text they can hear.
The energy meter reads 1226.2 kWh
